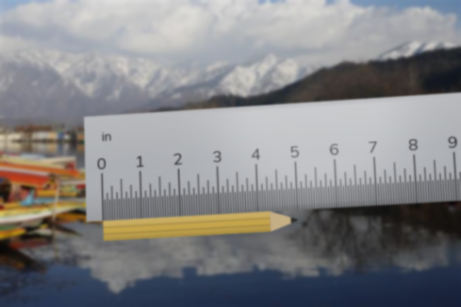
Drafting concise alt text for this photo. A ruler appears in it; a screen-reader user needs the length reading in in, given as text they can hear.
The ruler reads 5 in
